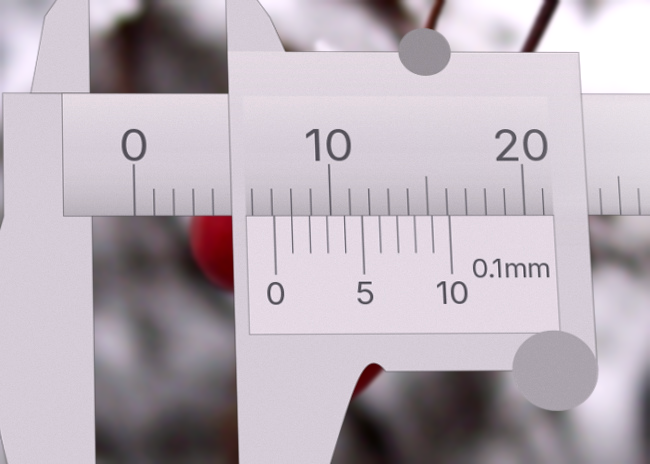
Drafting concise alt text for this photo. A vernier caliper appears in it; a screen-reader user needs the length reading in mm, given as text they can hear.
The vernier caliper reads 7.1 mm
